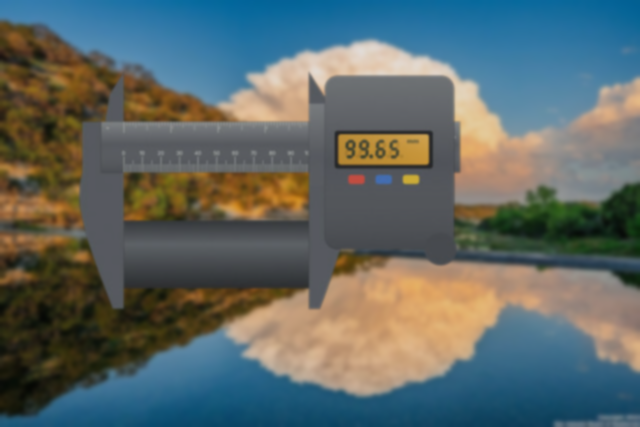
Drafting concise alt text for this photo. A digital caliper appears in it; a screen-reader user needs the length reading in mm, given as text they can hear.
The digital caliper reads 99.65 mm
